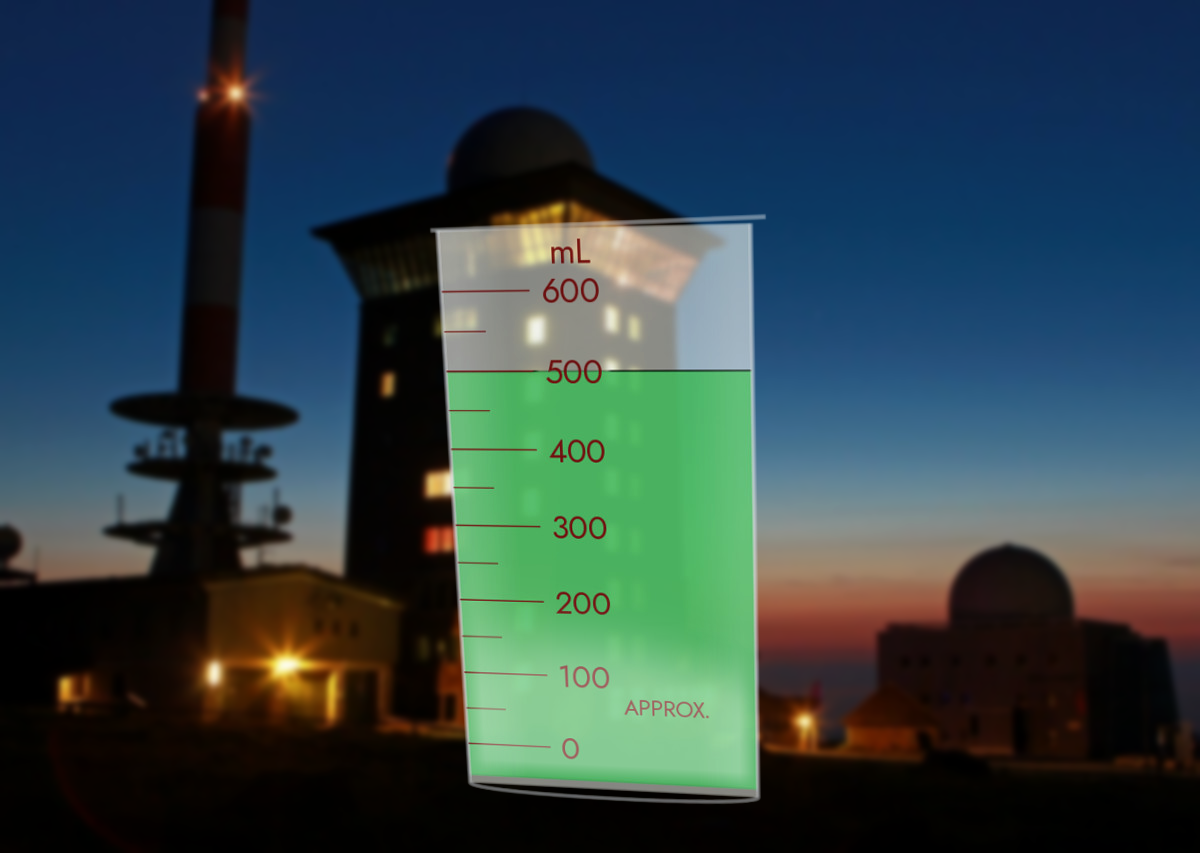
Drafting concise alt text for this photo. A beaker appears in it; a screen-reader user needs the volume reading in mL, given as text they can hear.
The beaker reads 500 mL
